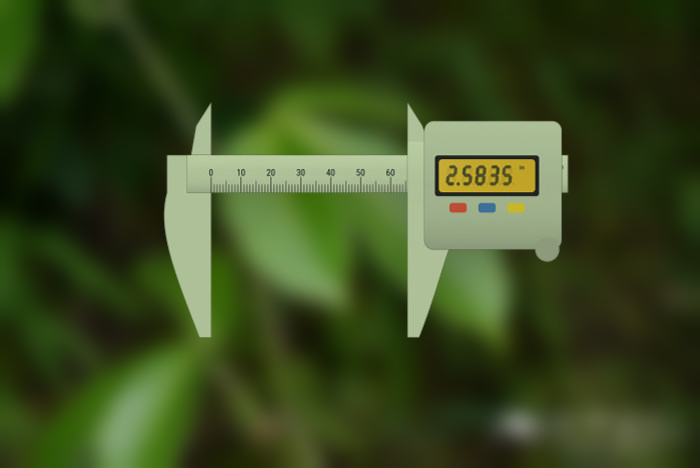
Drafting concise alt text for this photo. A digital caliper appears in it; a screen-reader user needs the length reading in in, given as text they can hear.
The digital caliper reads 2.5835 in
